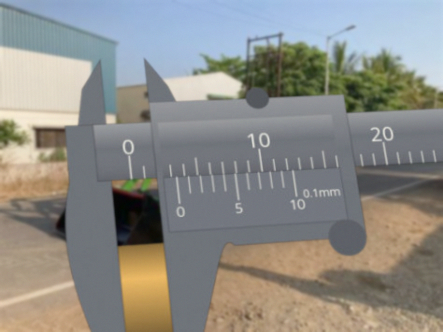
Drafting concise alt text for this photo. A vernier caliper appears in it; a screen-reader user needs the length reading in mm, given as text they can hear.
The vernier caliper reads 3.4 mm
